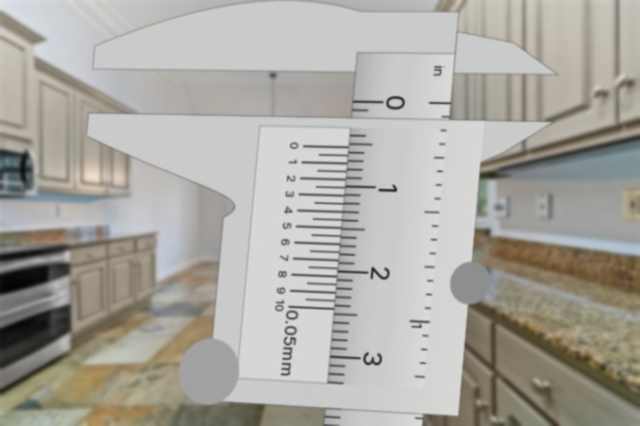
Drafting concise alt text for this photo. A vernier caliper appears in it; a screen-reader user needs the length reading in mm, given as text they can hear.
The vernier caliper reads 5.4 mm
